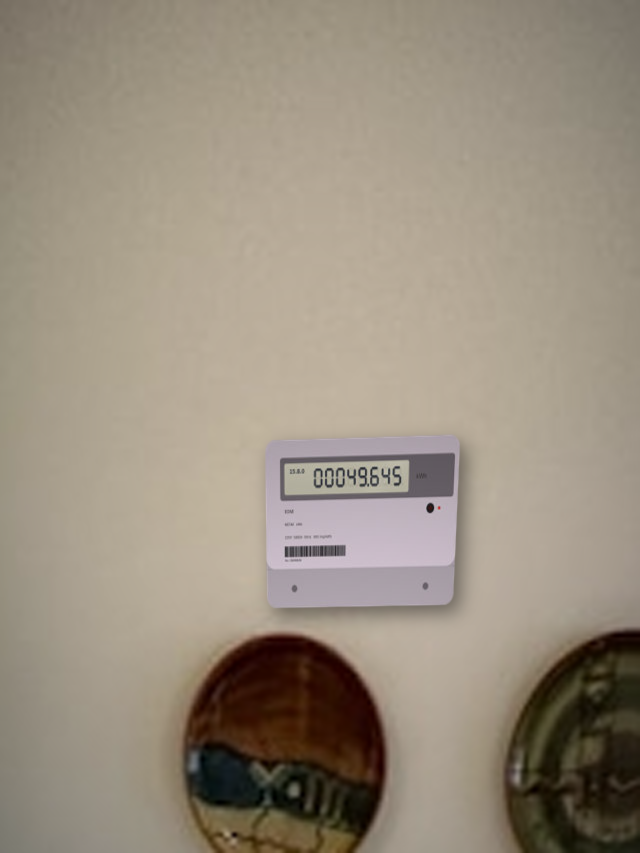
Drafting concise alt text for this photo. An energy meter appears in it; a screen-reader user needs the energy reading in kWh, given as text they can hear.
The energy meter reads 49.645 kWh
